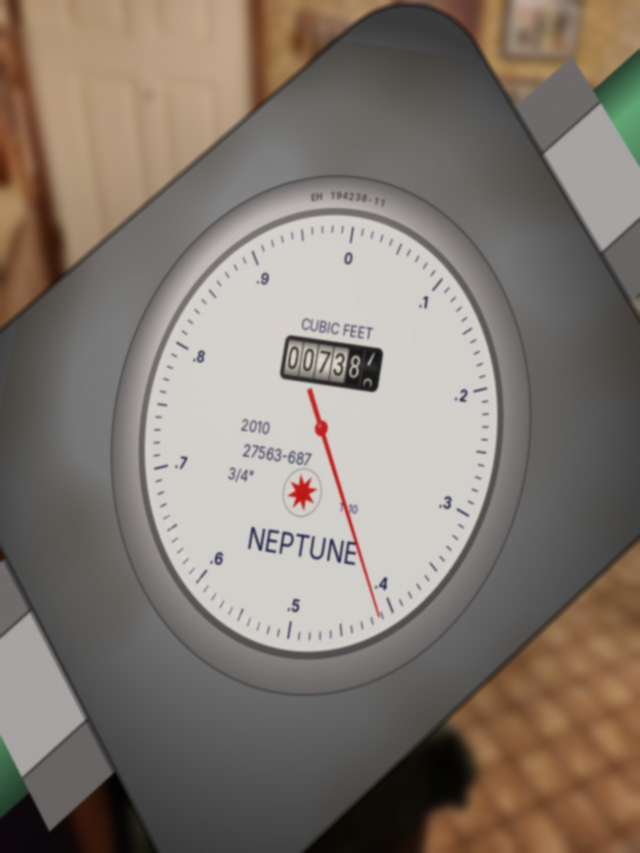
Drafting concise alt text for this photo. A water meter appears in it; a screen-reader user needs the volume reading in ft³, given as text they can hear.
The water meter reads 7387.41 ft³
